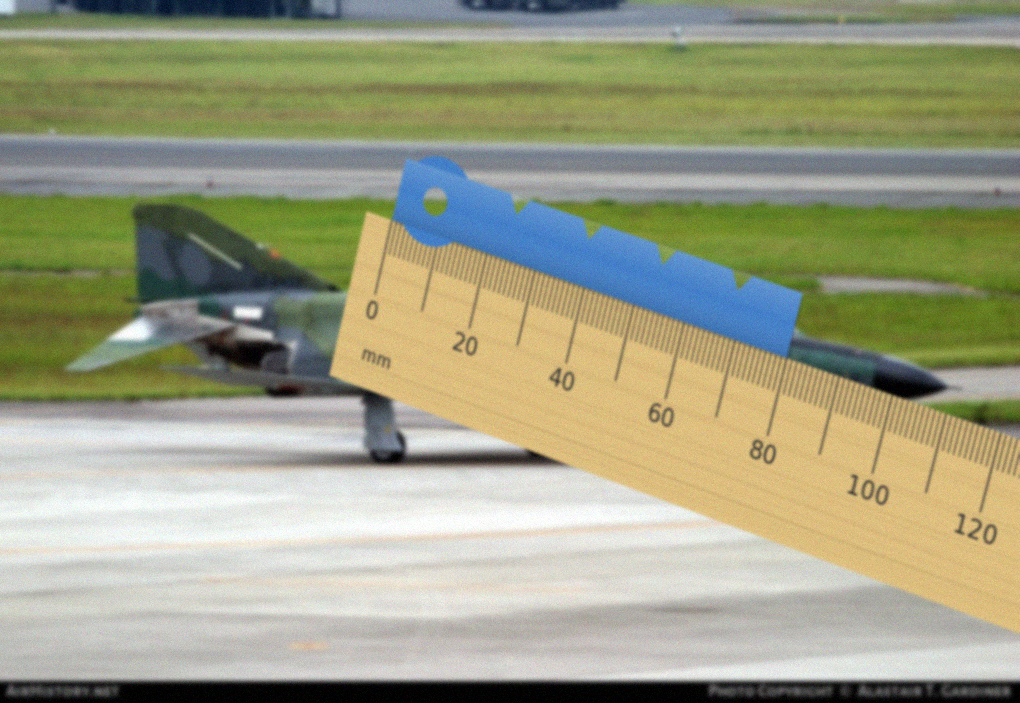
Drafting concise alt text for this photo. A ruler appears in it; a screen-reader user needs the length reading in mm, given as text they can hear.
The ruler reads 80 mm
